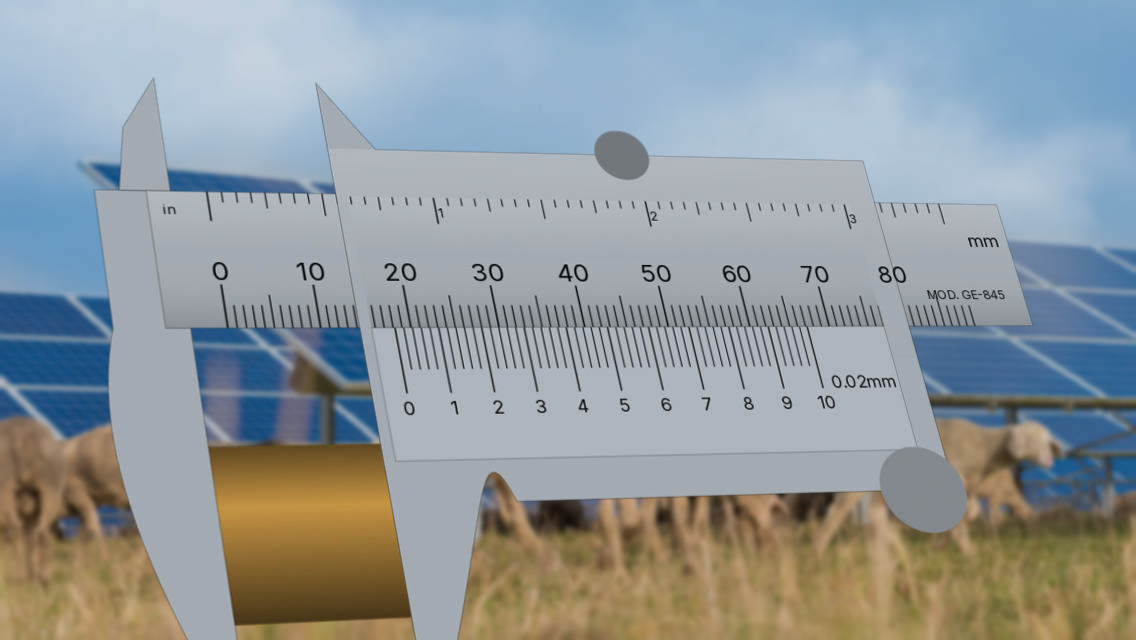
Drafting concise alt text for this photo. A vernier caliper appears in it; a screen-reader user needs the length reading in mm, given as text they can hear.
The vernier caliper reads 18.2 mm
